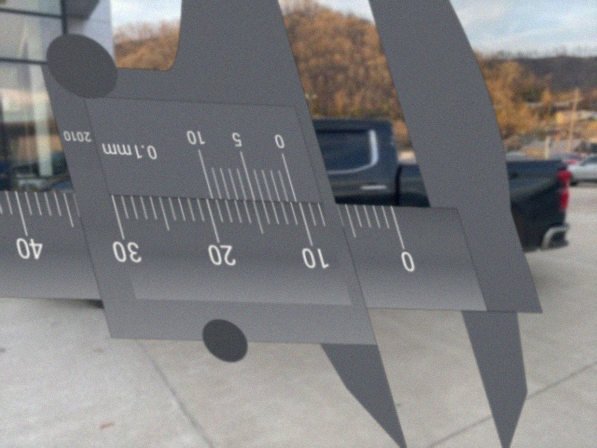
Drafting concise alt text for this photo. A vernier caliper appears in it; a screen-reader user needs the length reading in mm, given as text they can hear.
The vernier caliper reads 10.4 mm
